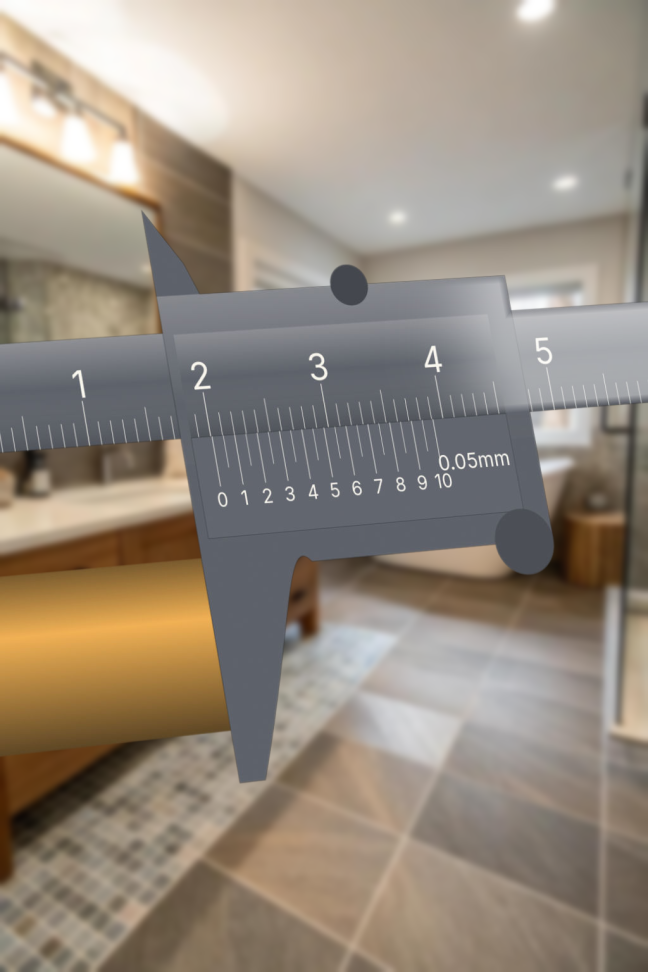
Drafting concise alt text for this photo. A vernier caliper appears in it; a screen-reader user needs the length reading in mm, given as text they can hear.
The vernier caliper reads 20.1 mm
